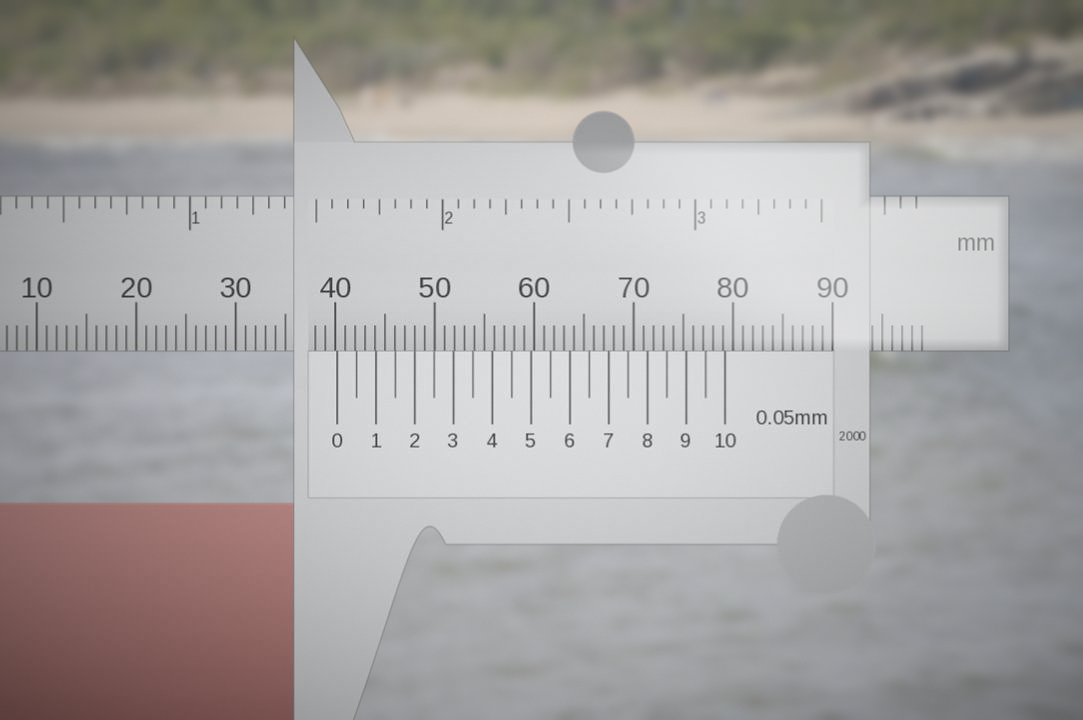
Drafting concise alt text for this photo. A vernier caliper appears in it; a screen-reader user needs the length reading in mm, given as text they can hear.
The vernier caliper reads 40.2 mm
